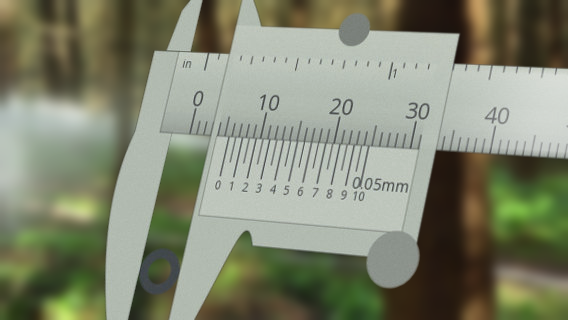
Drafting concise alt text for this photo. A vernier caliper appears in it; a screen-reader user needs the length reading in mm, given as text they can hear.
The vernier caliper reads 5.6 mm
